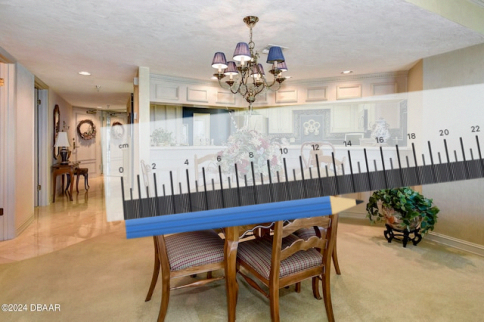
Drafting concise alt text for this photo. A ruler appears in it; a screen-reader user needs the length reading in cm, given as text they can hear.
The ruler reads 14.5 cm
